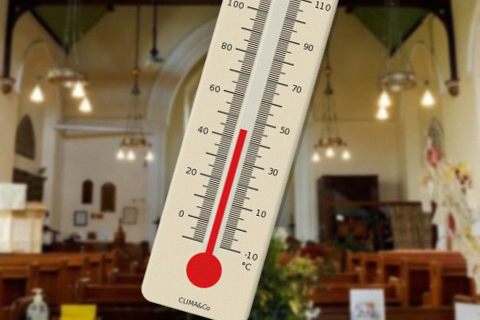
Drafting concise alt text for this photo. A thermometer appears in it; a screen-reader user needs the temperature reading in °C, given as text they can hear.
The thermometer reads 45 °C
